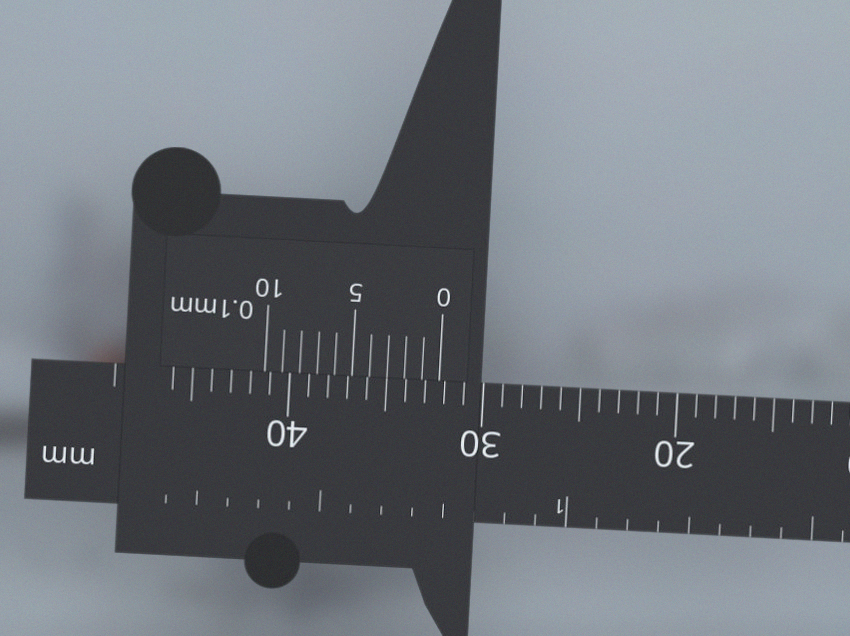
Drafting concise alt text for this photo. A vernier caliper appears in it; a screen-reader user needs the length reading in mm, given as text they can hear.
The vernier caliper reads 32.3 mm
